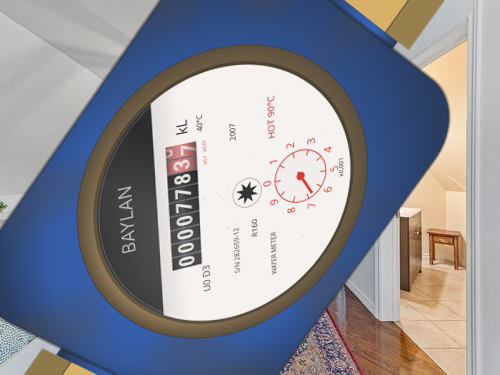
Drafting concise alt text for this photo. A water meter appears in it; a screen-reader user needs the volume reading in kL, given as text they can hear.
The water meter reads 778.366 kL
